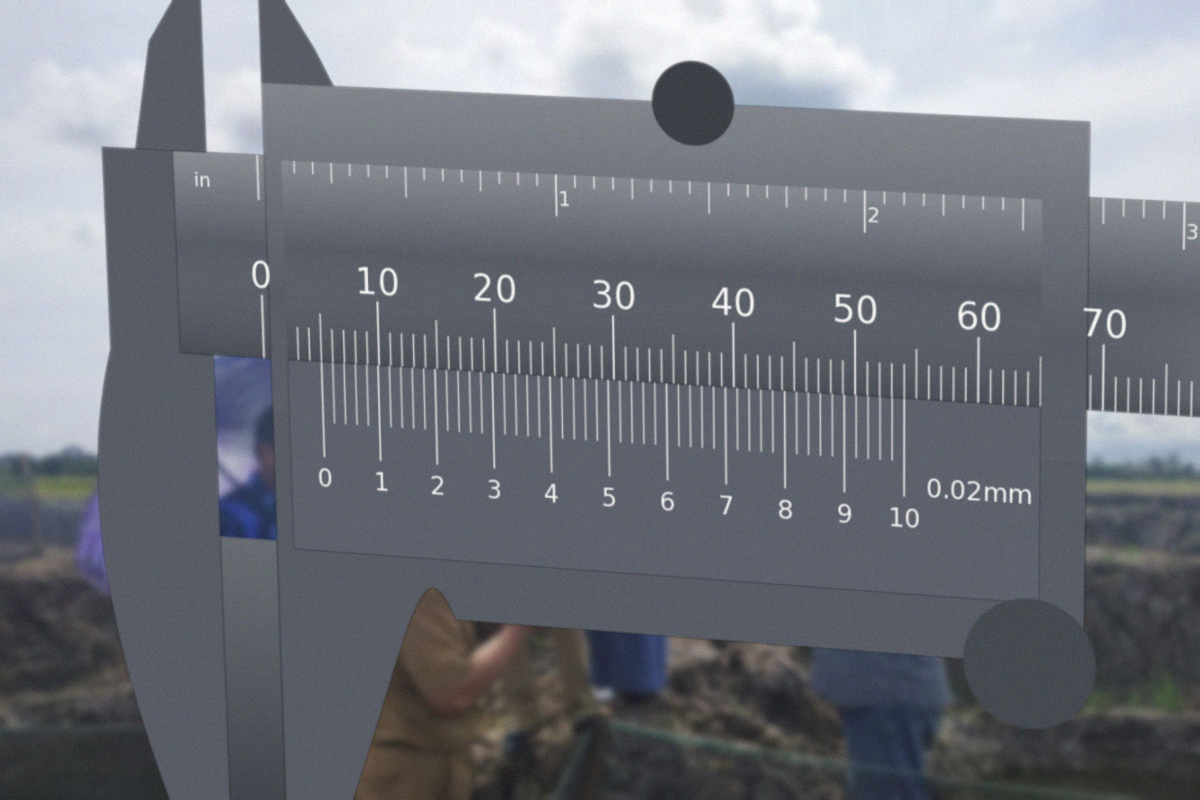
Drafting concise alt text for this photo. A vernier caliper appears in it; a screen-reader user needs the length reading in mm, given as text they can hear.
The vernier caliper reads 5.0 mm
